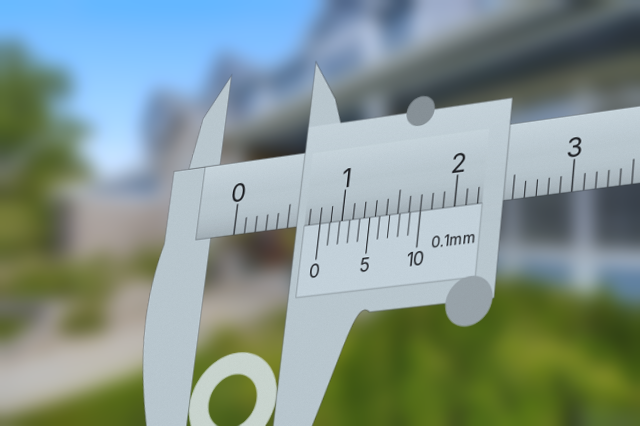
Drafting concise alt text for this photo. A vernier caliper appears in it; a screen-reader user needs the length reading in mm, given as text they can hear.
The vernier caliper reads 8.0 mm
